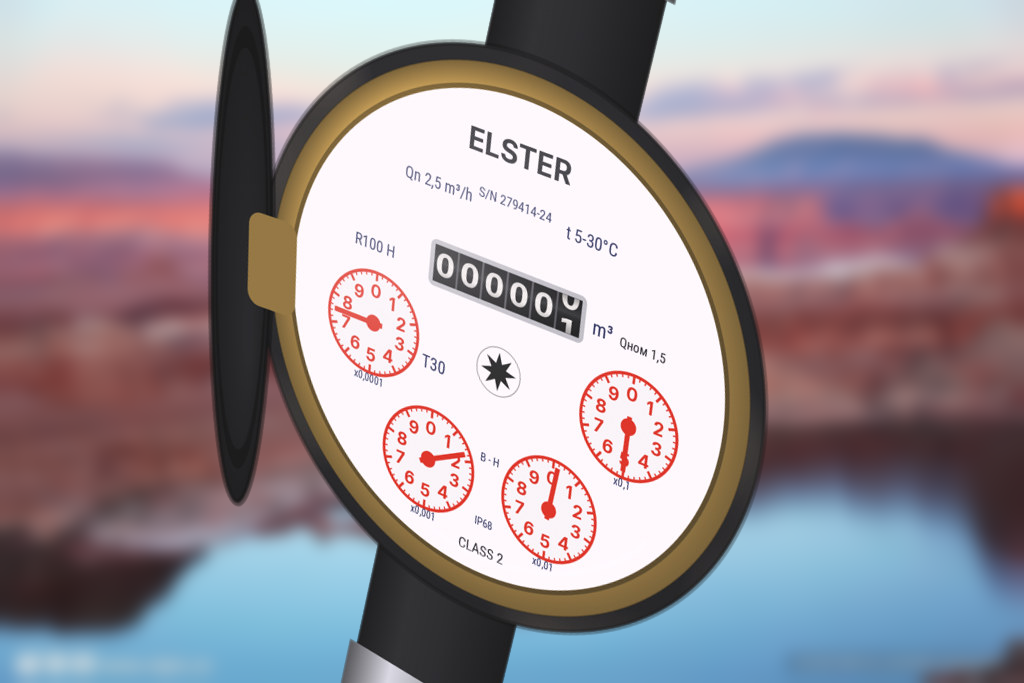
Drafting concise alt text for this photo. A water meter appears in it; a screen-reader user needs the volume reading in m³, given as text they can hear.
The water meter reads 0.5017 m³
